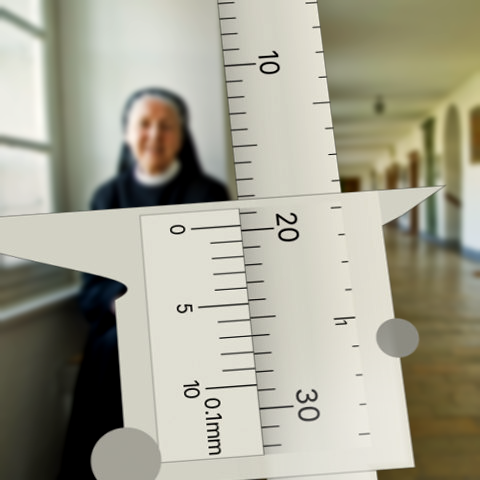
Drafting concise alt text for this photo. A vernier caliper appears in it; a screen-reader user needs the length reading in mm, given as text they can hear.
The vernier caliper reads 19.7 mm
